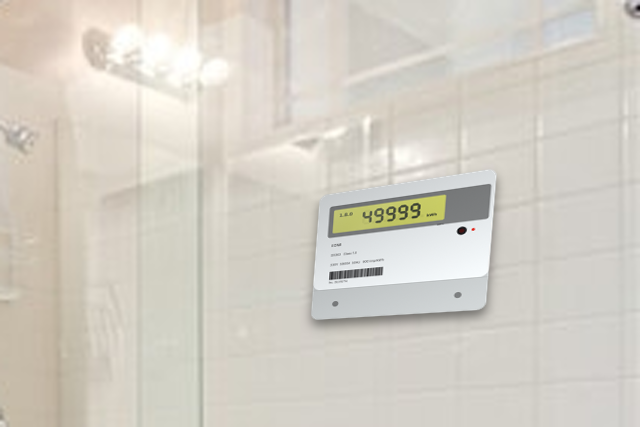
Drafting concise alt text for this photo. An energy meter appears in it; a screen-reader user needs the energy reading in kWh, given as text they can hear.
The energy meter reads 49999 kWh
